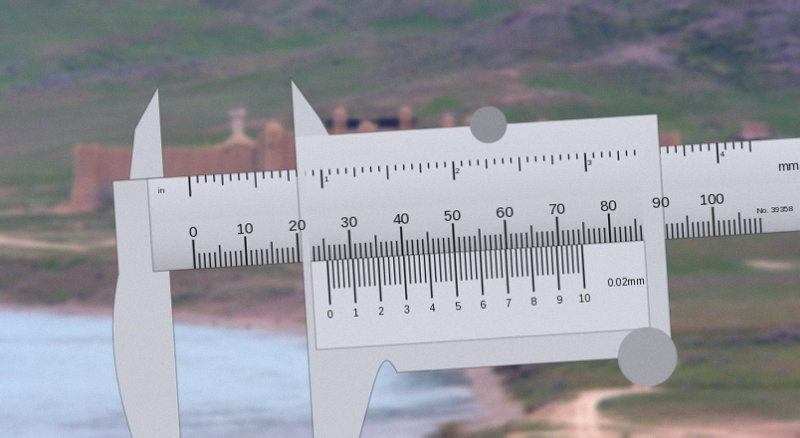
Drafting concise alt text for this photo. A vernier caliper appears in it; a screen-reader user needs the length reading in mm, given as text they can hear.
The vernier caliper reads 25.5 mm
